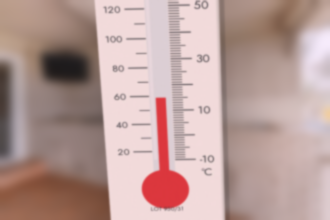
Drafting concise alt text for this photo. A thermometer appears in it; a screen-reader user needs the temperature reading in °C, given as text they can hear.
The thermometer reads 15 °C
